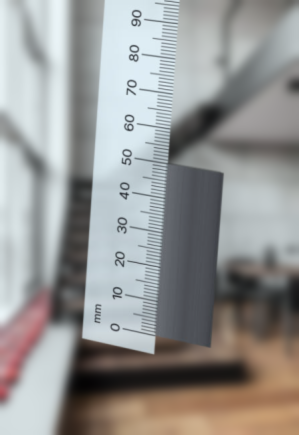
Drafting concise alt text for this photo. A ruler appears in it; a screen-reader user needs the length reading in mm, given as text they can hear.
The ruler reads 50 mm
